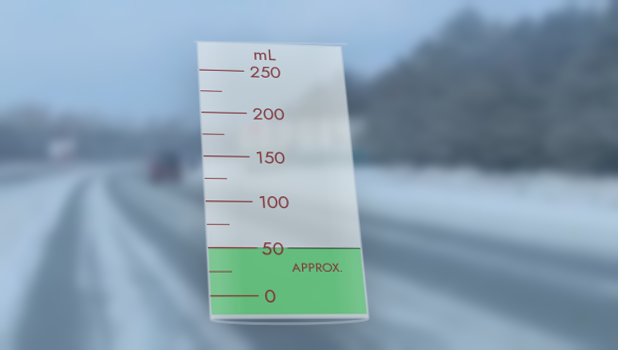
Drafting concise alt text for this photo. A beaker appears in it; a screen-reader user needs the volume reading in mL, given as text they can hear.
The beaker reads 50 mL
